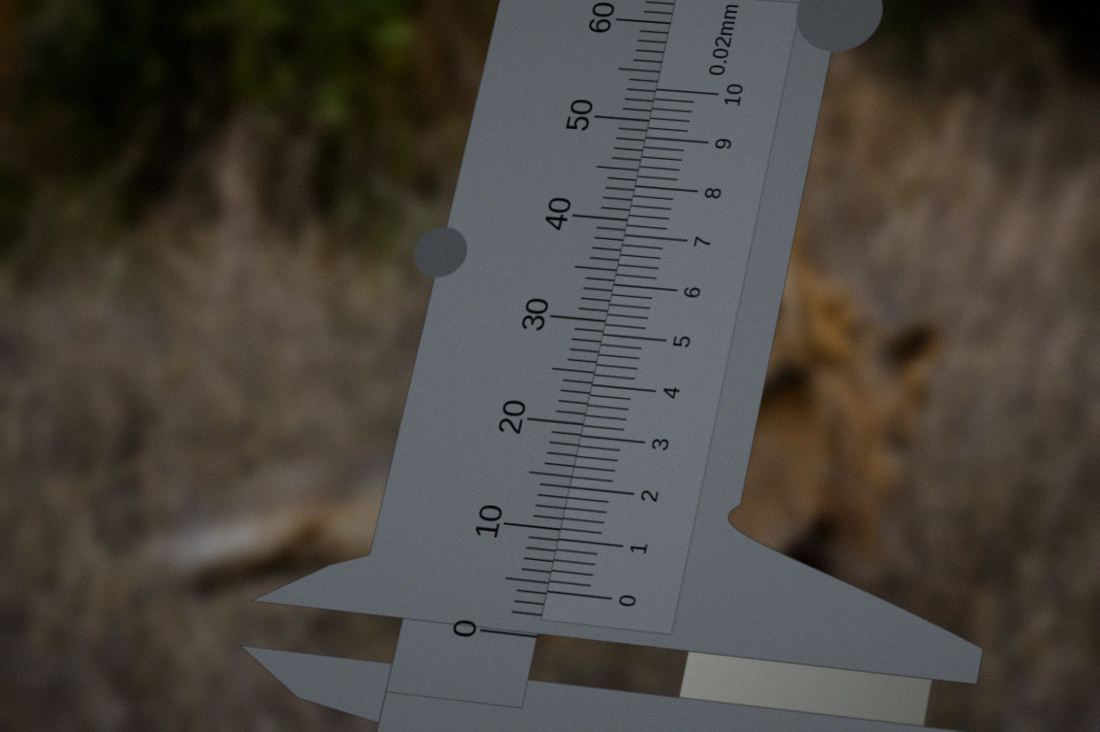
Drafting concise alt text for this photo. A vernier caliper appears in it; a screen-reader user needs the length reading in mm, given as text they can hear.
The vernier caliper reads 4.2 mm
